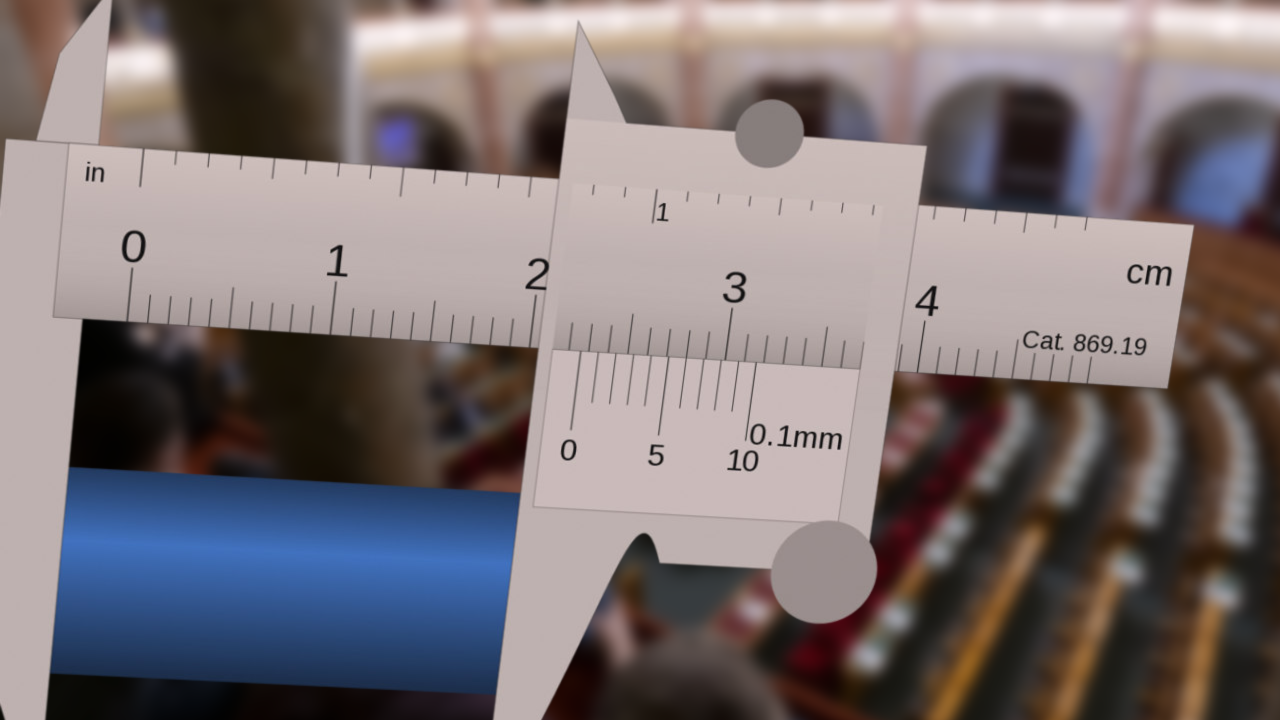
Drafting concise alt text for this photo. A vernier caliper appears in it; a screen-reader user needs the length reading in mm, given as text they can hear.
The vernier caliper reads 22.6 mm
